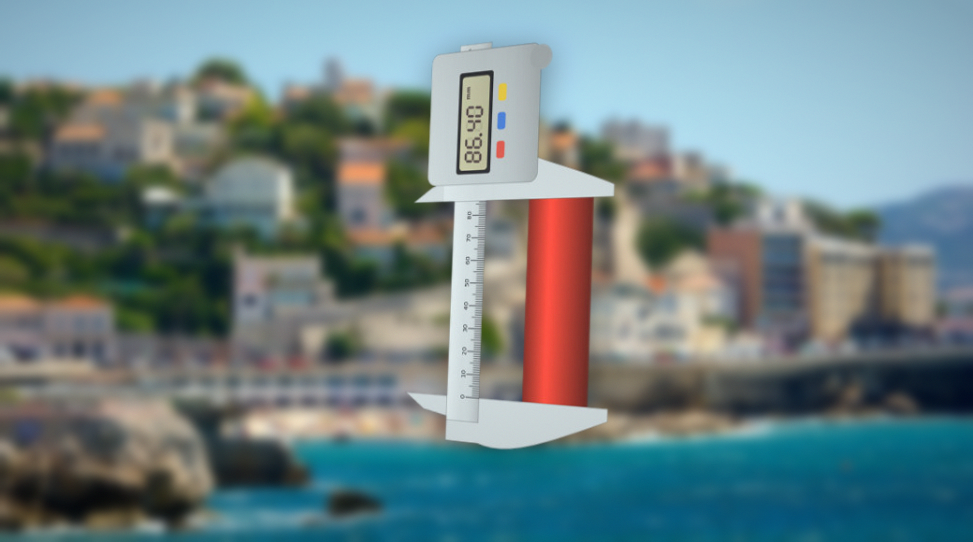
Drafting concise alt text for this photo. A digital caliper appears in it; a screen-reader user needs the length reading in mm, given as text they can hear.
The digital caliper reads 86.40 mm
